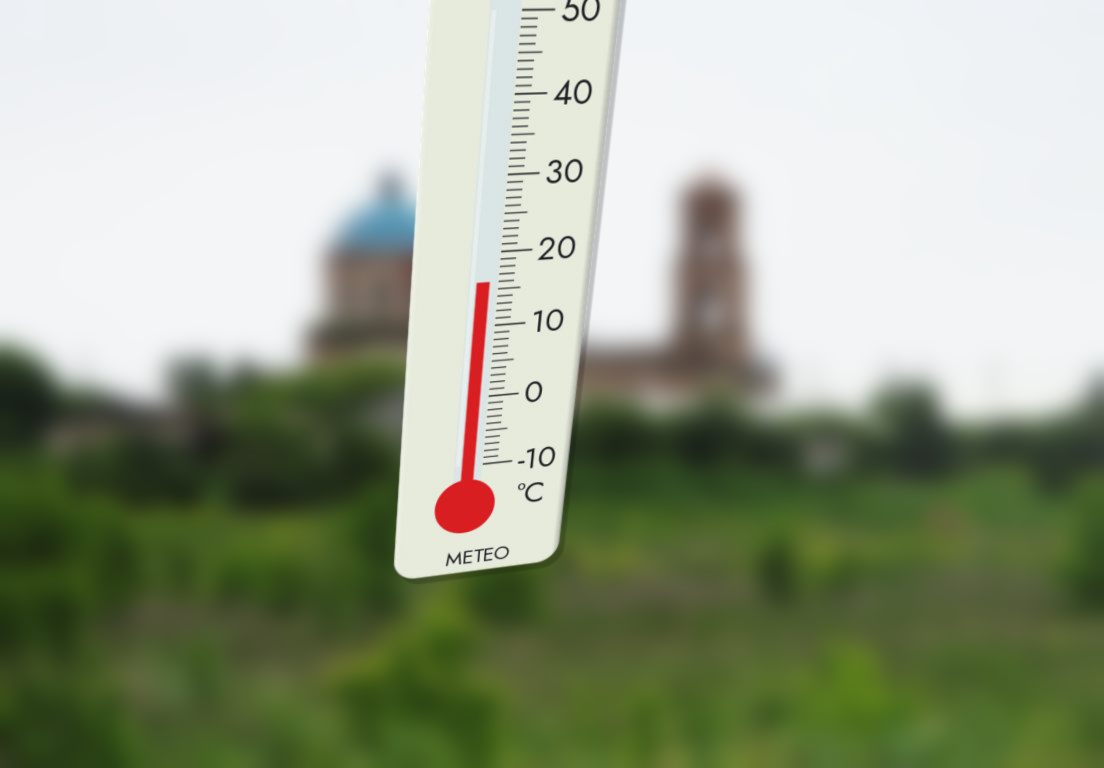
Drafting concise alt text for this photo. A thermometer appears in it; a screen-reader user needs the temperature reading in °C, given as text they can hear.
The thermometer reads 16 °C
